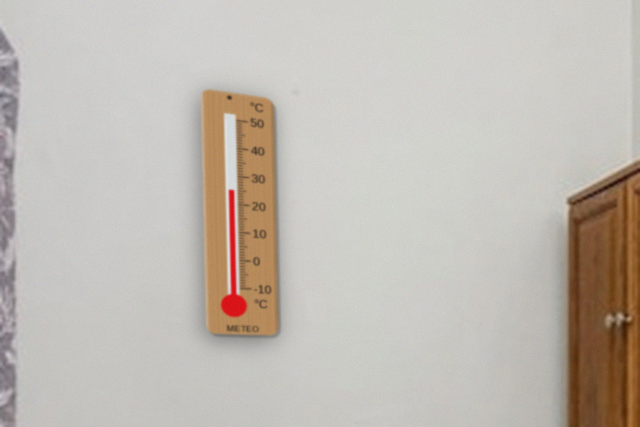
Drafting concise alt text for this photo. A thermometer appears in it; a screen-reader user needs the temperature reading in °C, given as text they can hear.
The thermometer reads 25 °C
